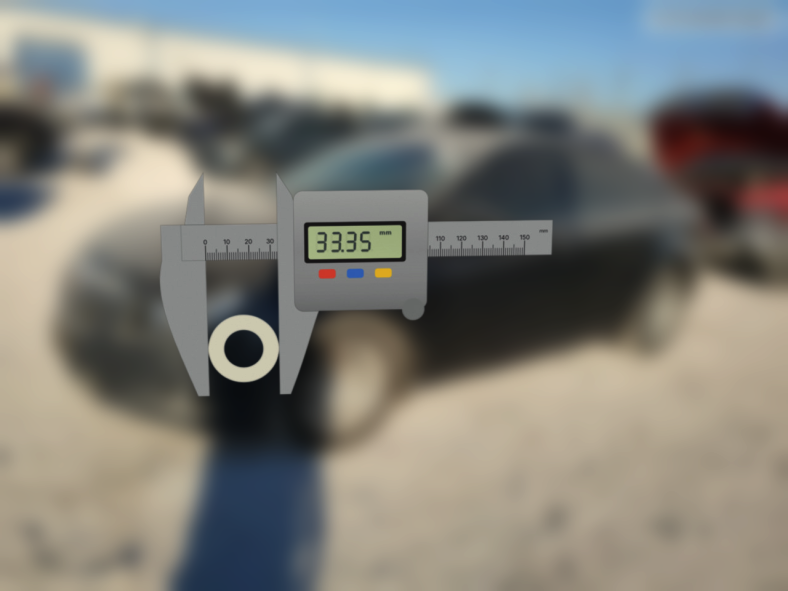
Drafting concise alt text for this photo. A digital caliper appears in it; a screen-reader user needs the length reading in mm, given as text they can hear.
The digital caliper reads 33.35 mm
